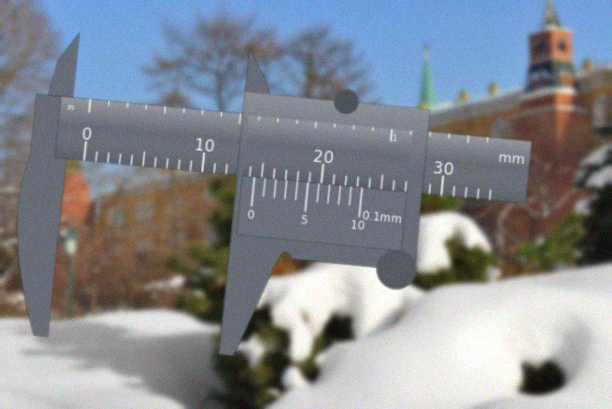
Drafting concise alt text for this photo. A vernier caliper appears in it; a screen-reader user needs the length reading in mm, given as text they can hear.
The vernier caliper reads 14.4 mm
